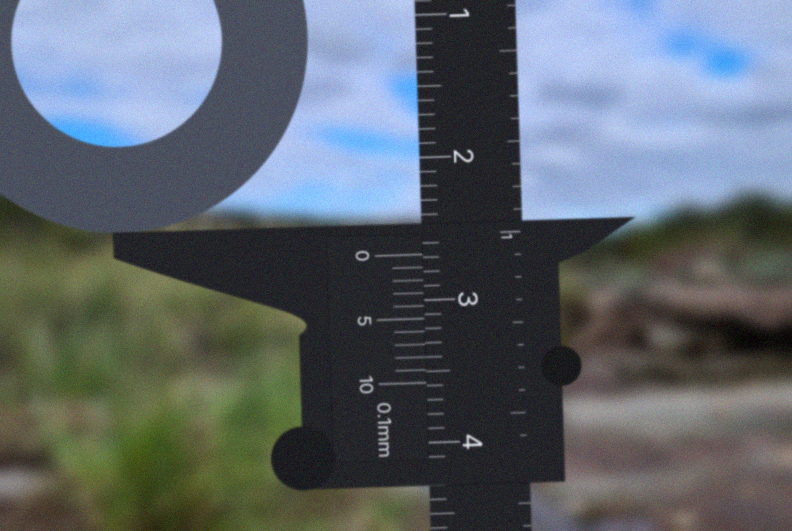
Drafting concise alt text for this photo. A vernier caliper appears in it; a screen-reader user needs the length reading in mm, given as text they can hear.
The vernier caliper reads 26.8 mm
